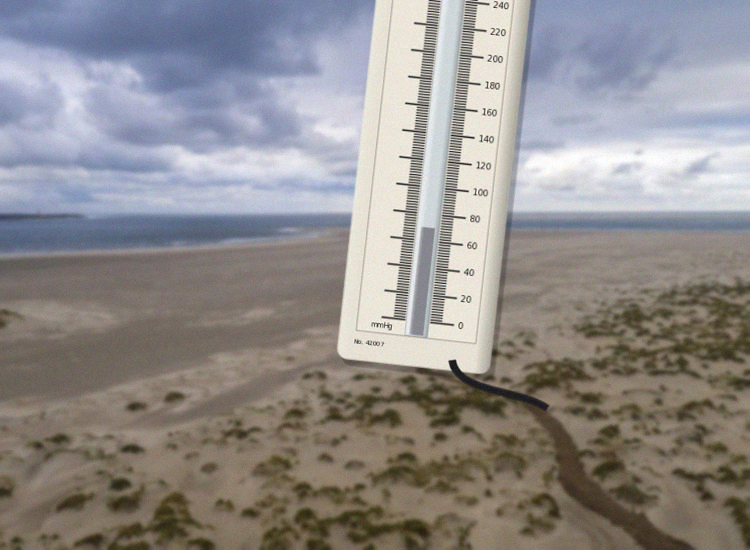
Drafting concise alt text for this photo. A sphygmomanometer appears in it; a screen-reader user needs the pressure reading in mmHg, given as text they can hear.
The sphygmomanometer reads 70 mmHg
